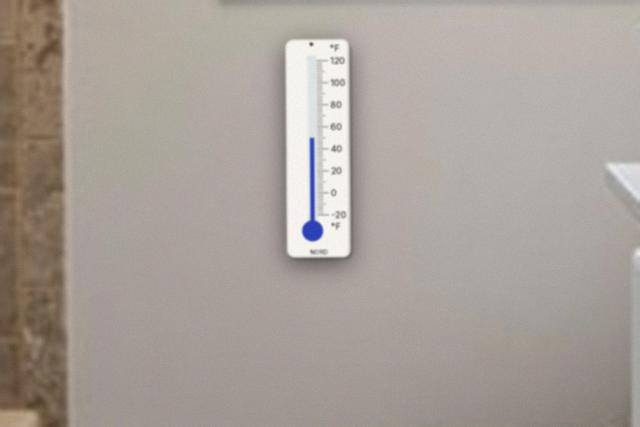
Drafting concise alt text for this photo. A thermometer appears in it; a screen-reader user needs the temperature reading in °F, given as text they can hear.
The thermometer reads 50 °F
